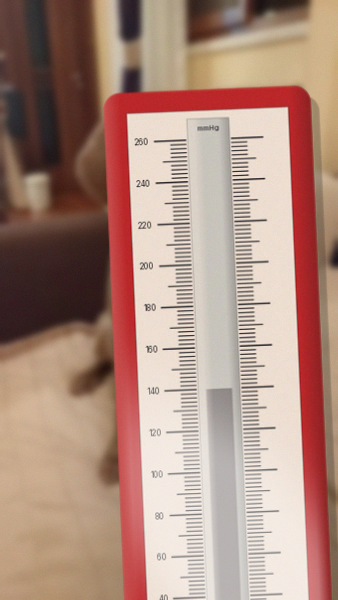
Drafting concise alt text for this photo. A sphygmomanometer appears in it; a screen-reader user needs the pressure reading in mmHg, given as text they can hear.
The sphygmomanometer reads 140 mmHg
